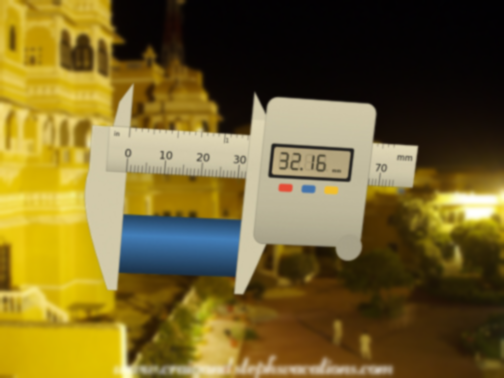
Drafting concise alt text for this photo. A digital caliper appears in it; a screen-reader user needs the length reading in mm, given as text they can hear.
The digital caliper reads 32.16 mm
